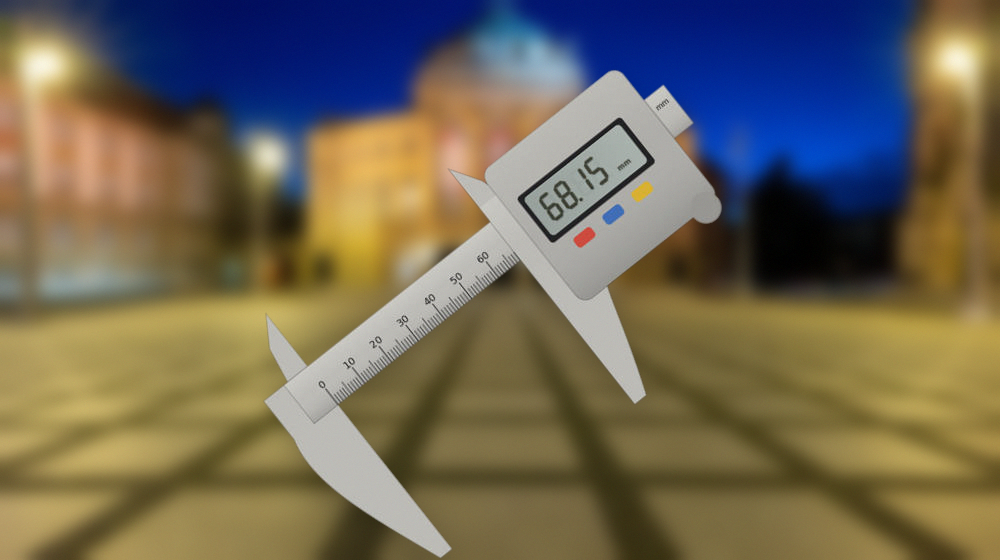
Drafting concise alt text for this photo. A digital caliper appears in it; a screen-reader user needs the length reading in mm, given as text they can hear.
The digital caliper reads 68.15 mm
